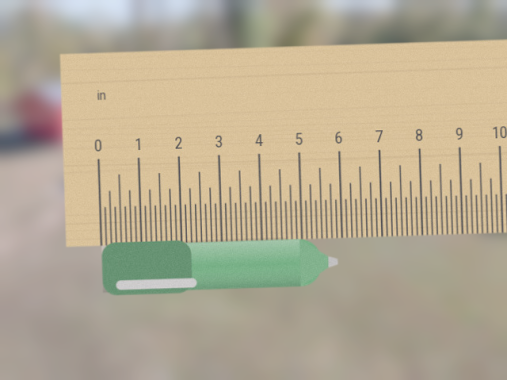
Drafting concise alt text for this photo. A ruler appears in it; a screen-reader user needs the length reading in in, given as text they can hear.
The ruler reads 5.875 in
